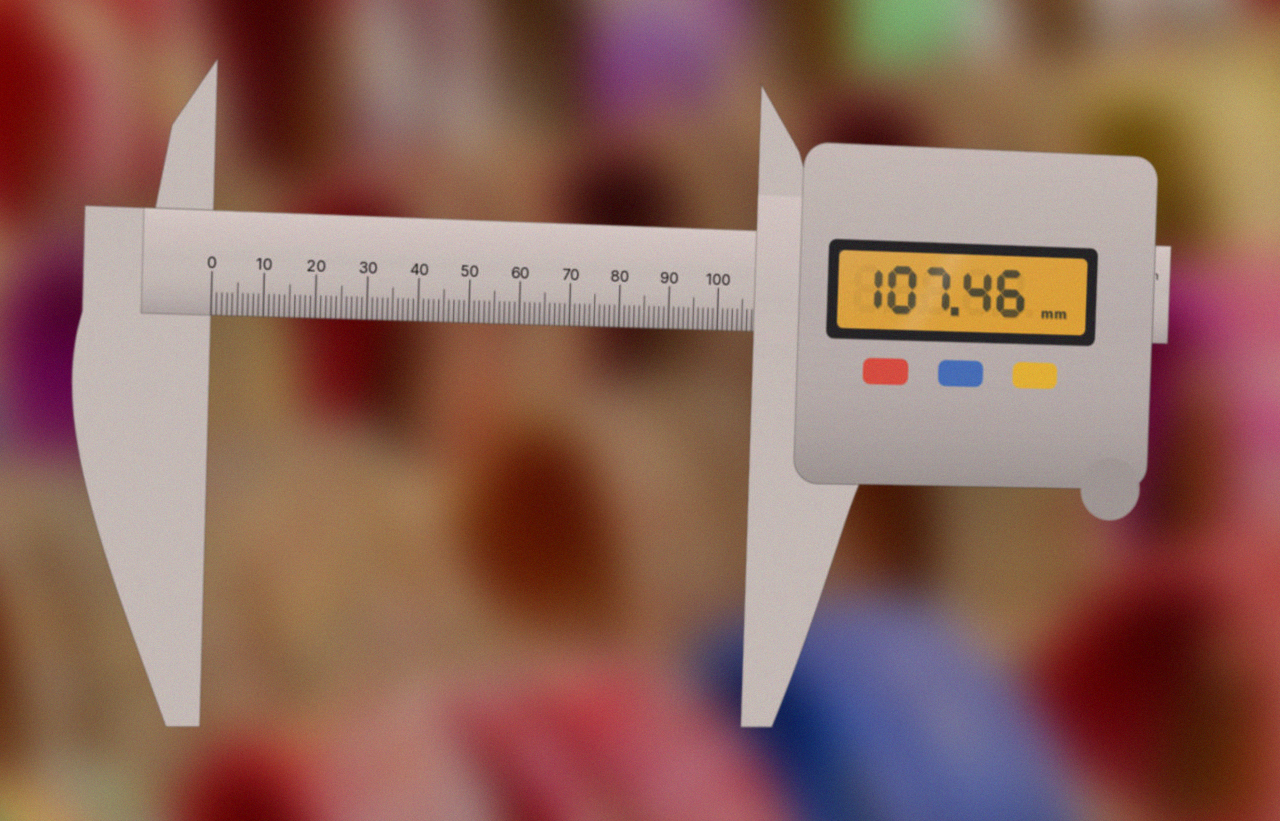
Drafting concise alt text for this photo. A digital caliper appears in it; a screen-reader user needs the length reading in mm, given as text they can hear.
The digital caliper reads 107.46 mm
